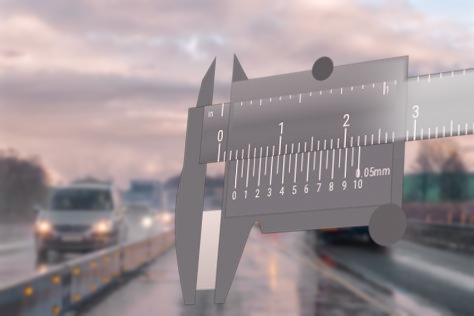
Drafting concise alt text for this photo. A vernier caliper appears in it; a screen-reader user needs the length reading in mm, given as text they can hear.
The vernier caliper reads 3.2 mm
